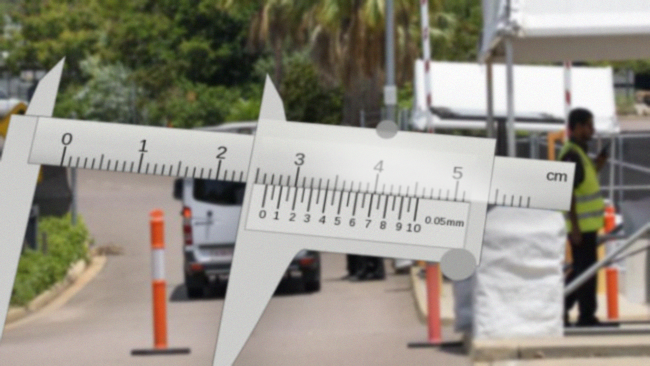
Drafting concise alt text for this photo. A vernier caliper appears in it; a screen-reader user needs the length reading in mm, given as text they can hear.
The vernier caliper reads 26.4 mm
